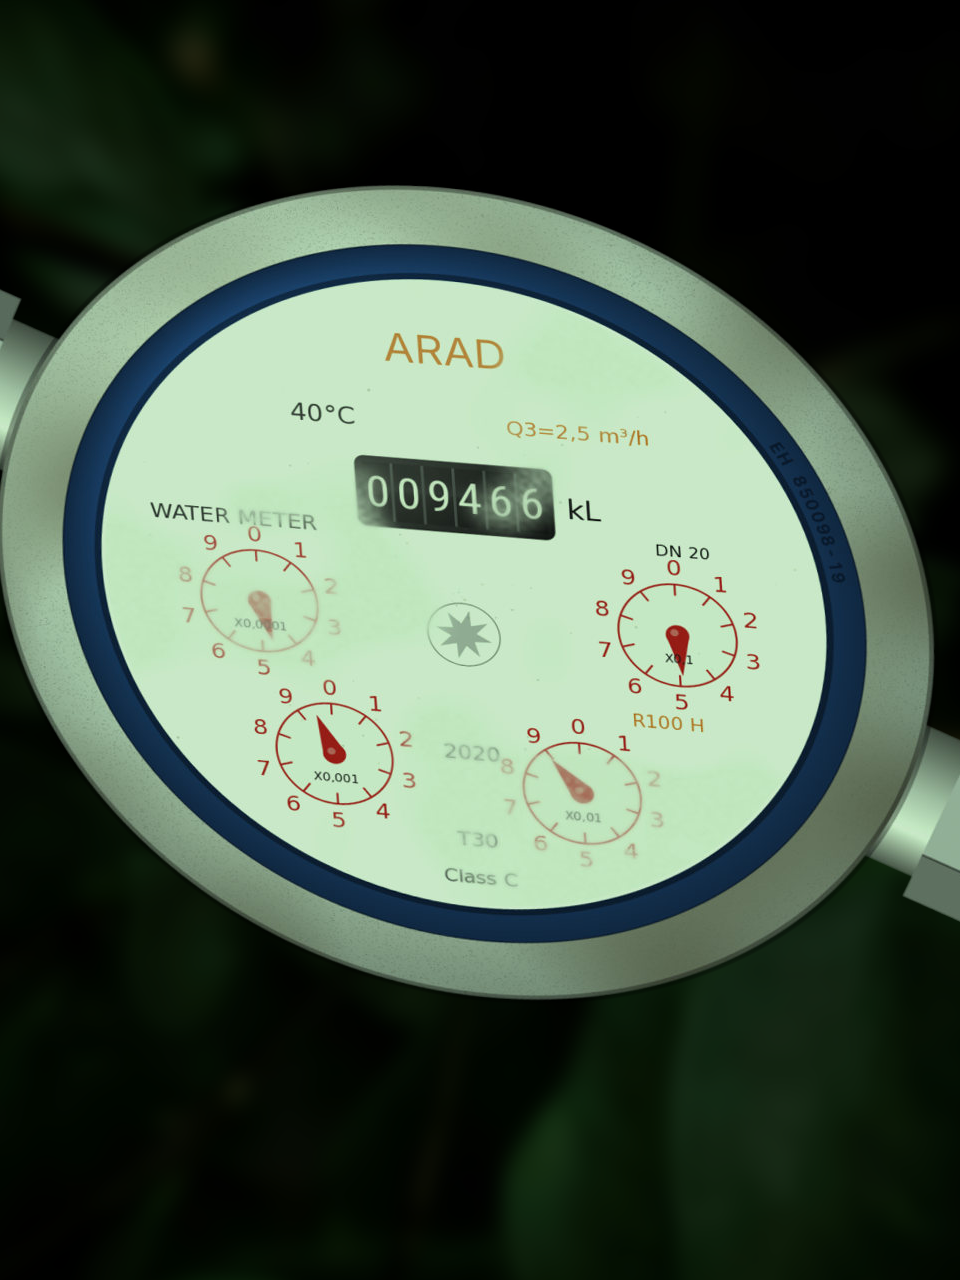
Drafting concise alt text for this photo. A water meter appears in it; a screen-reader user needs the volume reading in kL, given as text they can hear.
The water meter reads 9466.4894 kL
